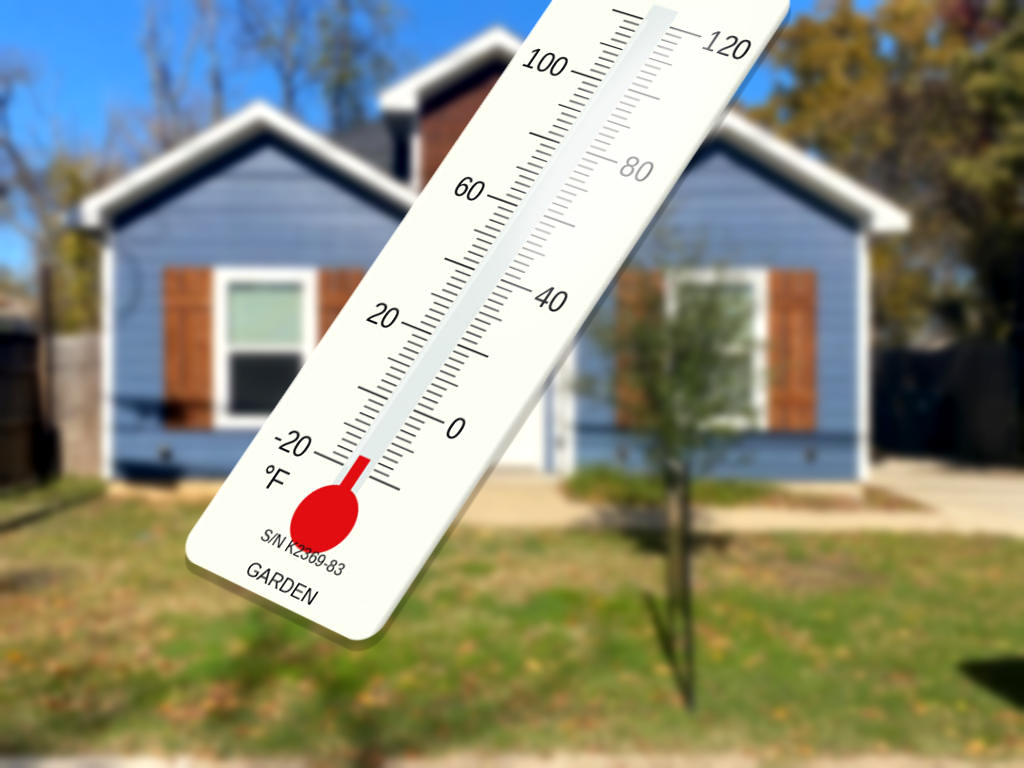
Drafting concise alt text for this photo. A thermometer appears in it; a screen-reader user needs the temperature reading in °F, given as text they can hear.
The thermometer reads -16 °F
